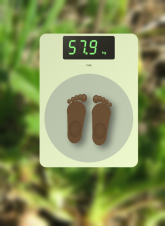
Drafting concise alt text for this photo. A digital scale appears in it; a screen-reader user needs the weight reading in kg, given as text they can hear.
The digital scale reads 57.9 kg
